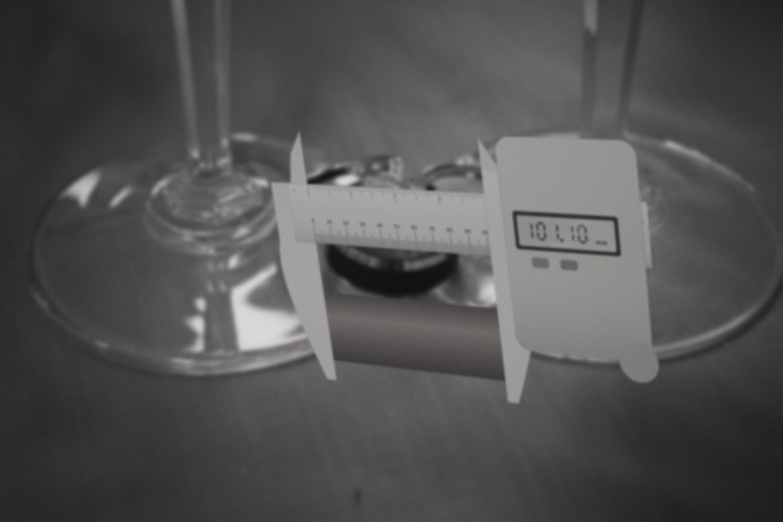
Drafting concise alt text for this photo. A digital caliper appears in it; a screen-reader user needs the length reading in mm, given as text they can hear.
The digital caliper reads 101.10 mm
